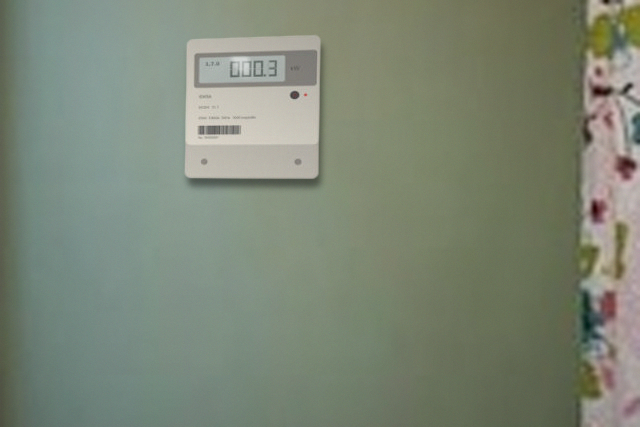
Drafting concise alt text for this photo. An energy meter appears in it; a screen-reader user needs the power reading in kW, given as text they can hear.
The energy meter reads 0.3 kW
